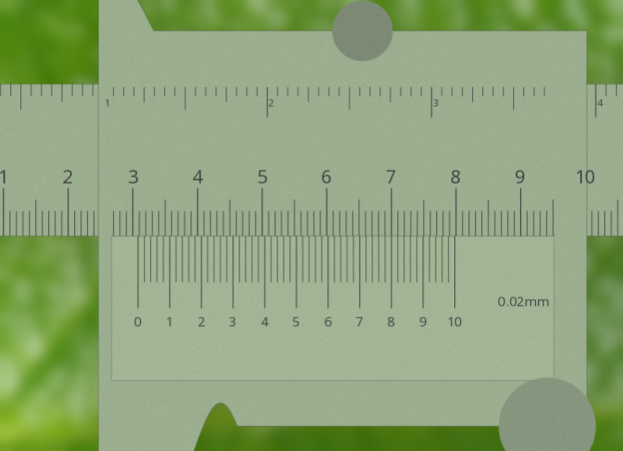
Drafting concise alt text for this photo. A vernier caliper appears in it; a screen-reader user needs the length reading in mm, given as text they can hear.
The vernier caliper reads 30.8 mm
